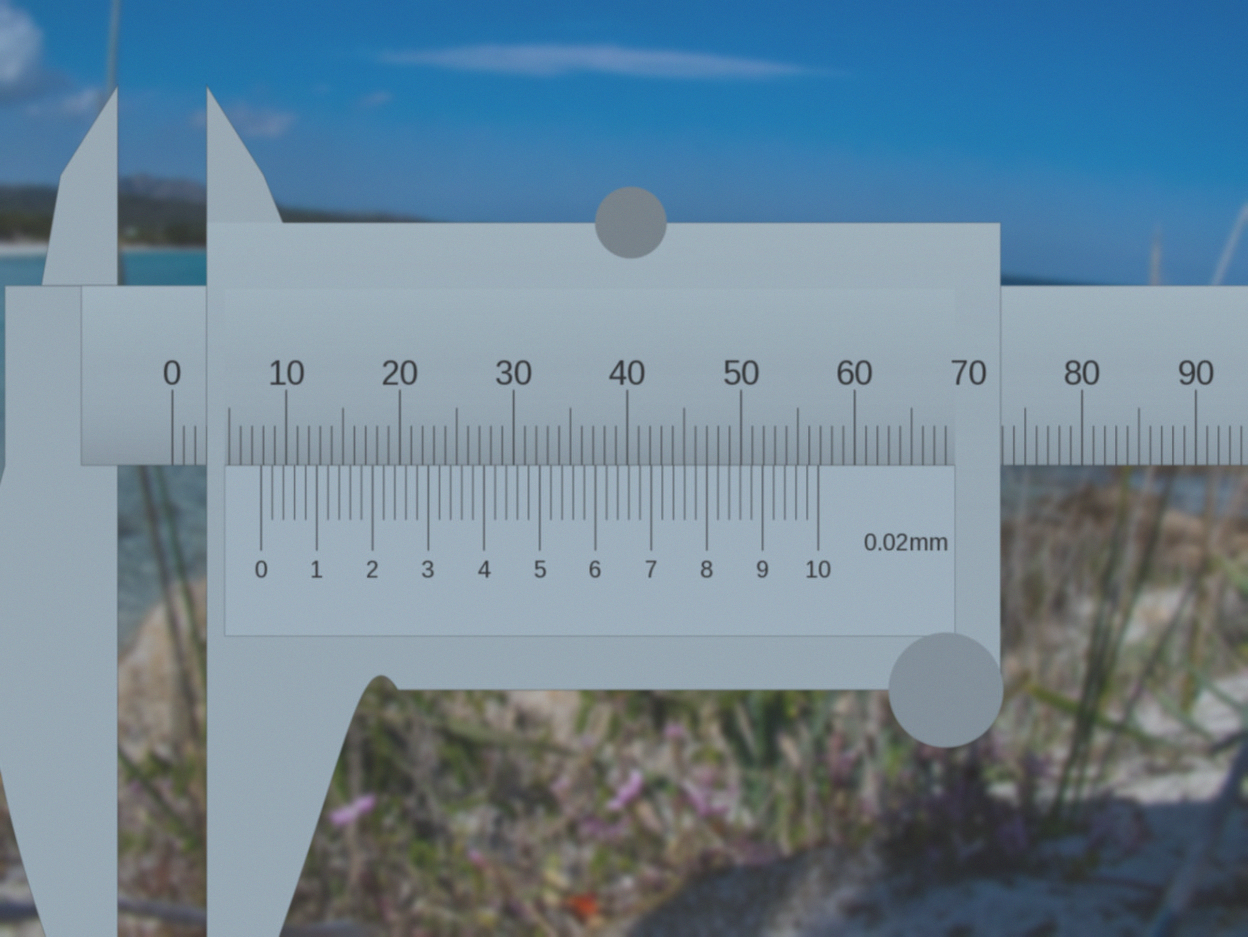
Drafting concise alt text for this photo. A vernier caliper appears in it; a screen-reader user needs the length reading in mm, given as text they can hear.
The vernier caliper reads 7.8 mm
